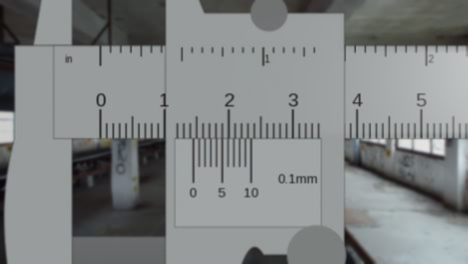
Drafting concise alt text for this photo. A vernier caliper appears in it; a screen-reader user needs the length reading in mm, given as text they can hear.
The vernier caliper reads 14.5 mm
